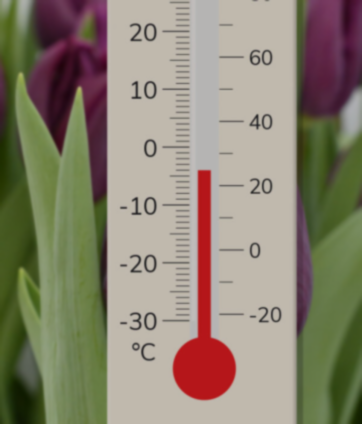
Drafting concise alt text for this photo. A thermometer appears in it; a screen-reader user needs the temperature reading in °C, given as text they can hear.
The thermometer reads -4 °C
